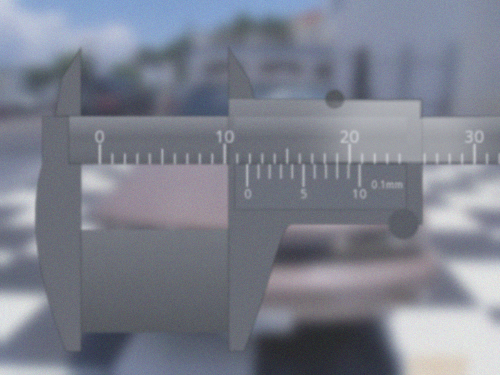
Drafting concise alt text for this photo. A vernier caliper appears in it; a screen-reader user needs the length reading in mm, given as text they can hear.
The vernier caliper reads 11.8 mm
